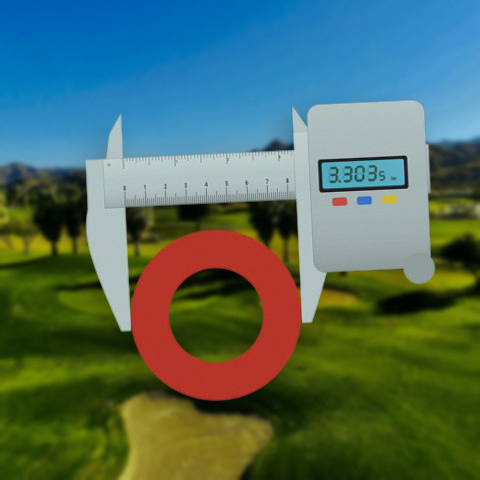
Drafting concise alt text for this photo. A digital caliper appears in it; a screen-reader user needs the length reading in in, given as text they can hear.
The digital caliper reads 3.3035 in
